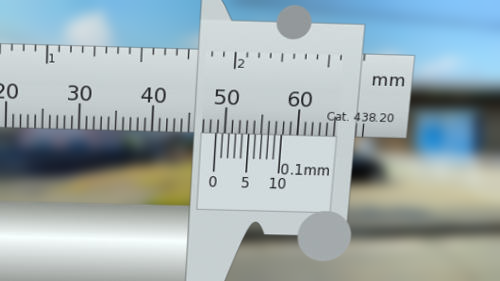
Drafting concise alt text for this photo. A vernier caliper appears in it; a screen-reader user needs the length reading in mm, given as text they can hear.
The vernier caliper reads 48.8 mm
